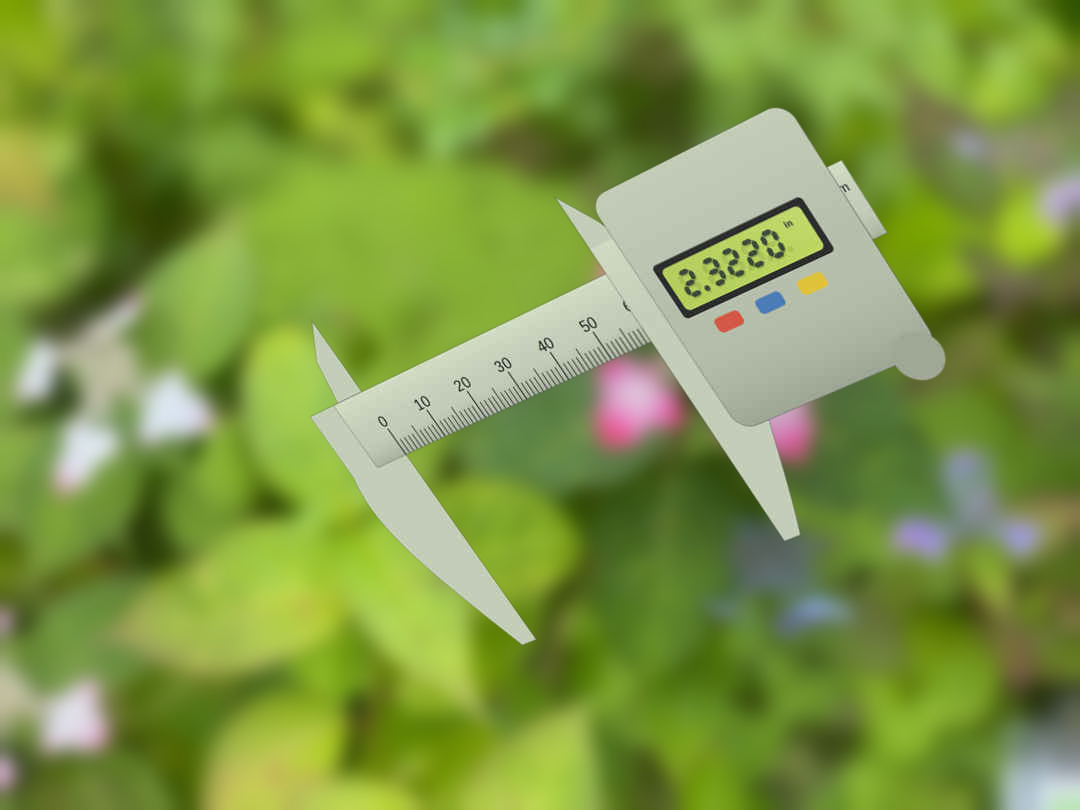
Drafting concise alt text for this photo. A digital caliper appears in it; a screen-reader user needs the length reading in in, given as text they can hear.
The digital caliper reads 2.3220 in
